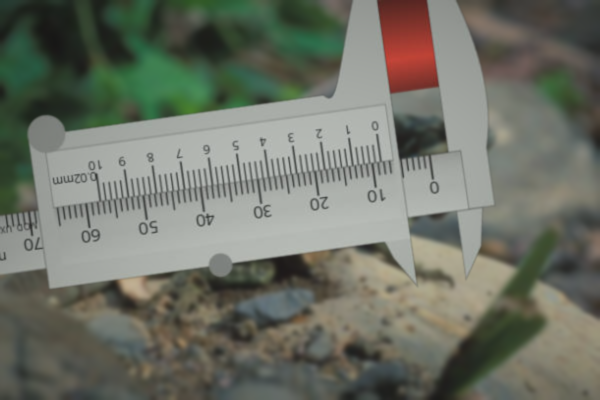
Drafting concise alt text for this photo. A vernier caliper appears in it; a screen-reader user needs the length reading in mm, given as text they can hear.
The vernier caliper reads 8.5 mm
